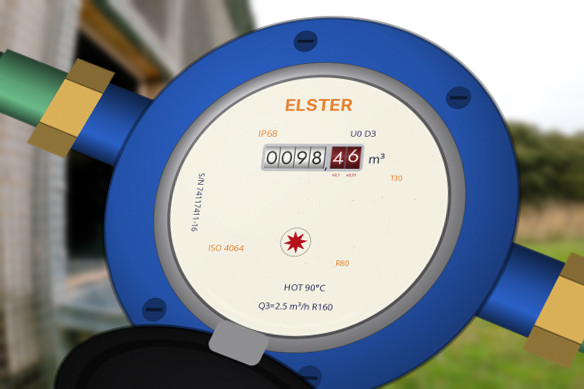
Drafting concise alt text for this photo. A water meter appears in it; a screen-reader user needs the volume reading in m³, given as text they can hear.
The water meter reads 98.46 m³
